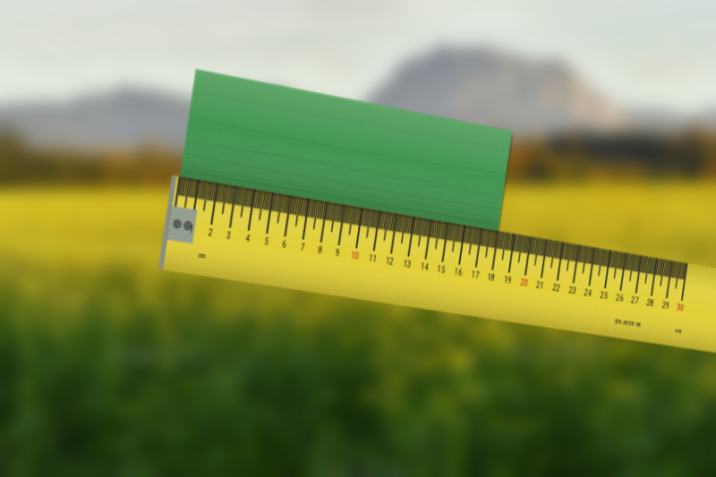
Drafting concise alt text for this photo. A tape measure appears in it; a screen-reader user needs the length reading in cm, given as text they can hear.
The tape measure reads 18 cm
